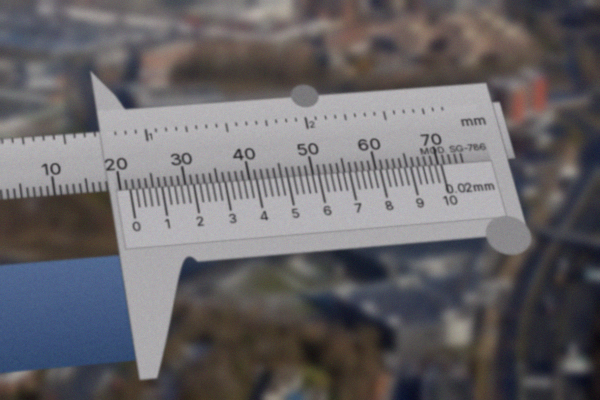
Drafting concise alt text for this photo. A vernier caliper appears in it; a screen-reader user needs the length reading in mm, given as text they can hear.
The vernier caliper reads 21.5 mm
